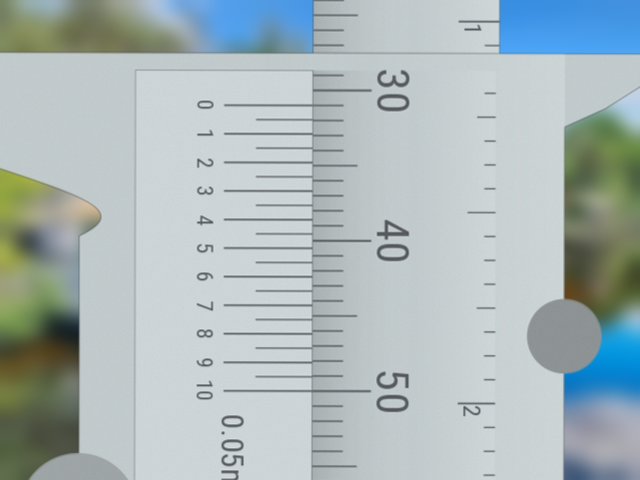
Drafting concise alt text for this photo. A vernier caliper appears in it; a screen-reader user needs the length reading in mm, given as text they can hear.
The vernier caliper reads 31.0 mm
